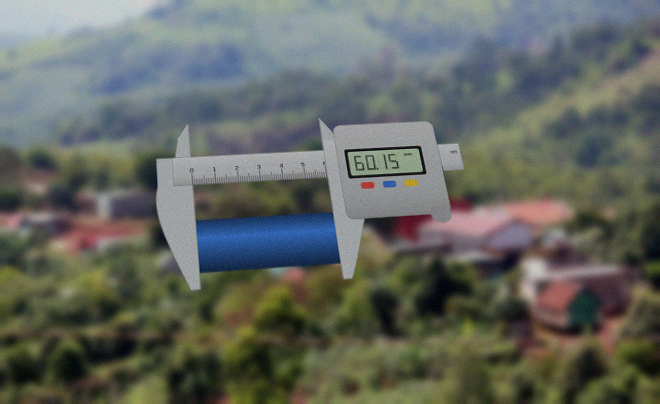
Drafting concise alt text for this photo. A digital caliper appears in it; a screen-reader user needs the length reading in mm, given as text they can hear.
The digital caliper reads 60.15 mm
